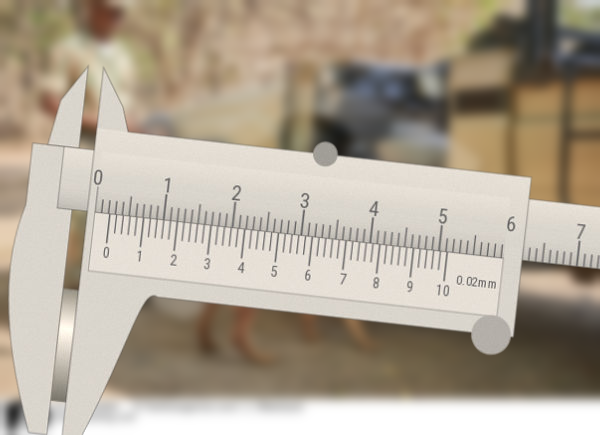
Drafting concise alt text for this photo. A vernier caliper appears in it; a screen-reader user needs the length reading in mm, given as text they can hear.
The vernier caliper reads 2.2 mm
